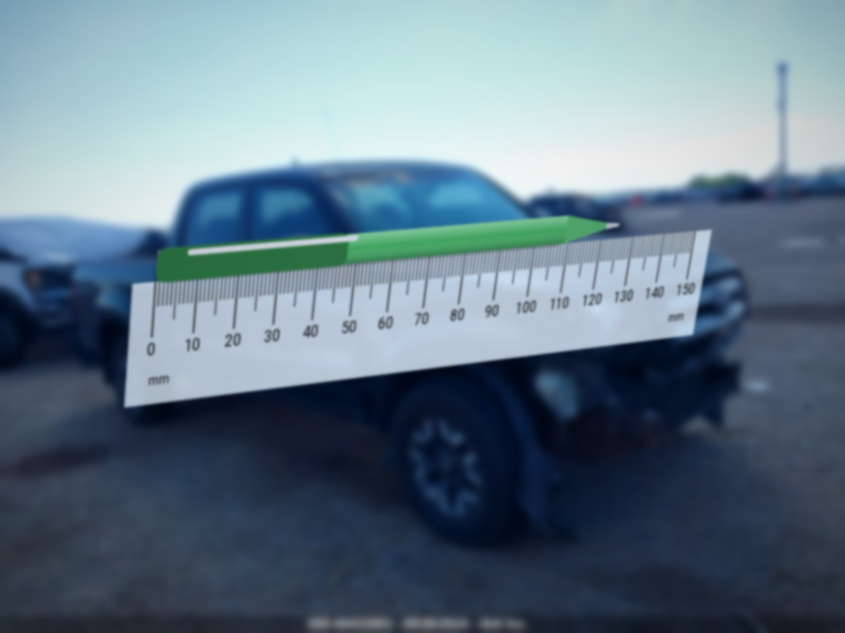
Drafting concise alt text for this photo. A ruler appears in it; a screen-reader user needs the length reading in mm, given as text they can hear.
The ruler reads 125 mm
